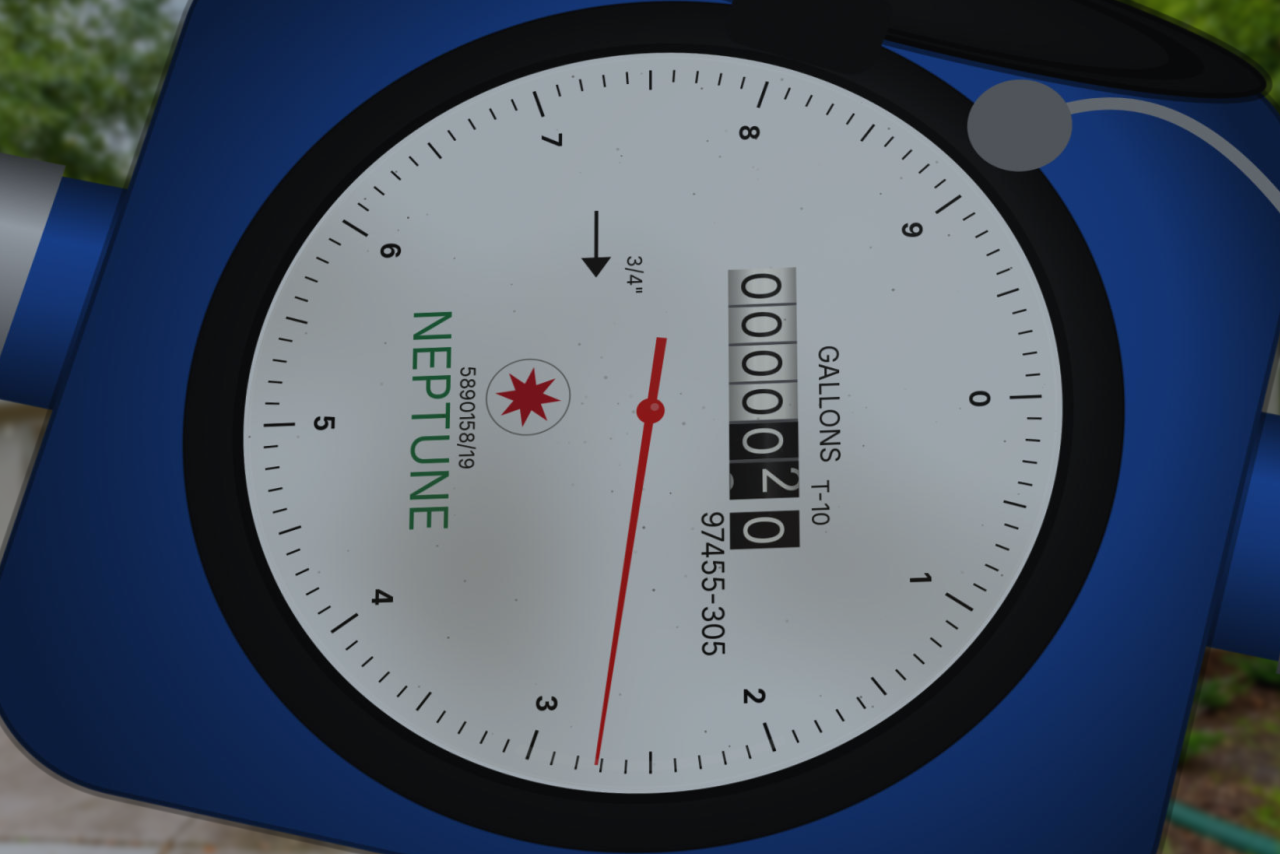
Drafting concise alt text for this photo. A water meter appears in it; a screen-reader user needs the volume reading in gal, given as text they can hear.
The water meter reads 22.7 gal
